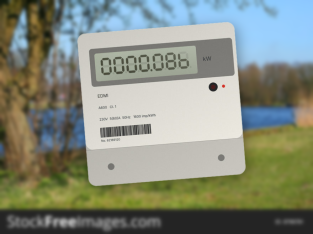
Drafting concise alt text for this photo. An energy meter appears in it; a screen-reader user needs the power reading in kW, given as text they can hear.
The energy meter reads 0.086 kW
